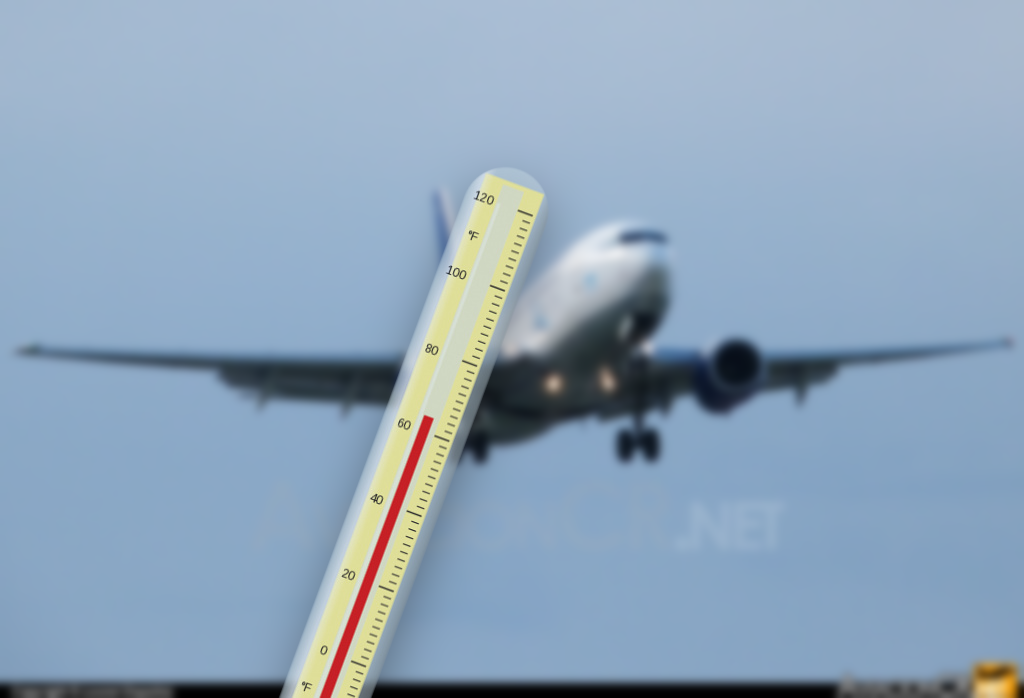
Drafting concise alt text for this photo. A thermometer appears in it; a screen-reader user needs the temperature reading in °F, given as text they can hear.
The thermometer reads 64 °F
